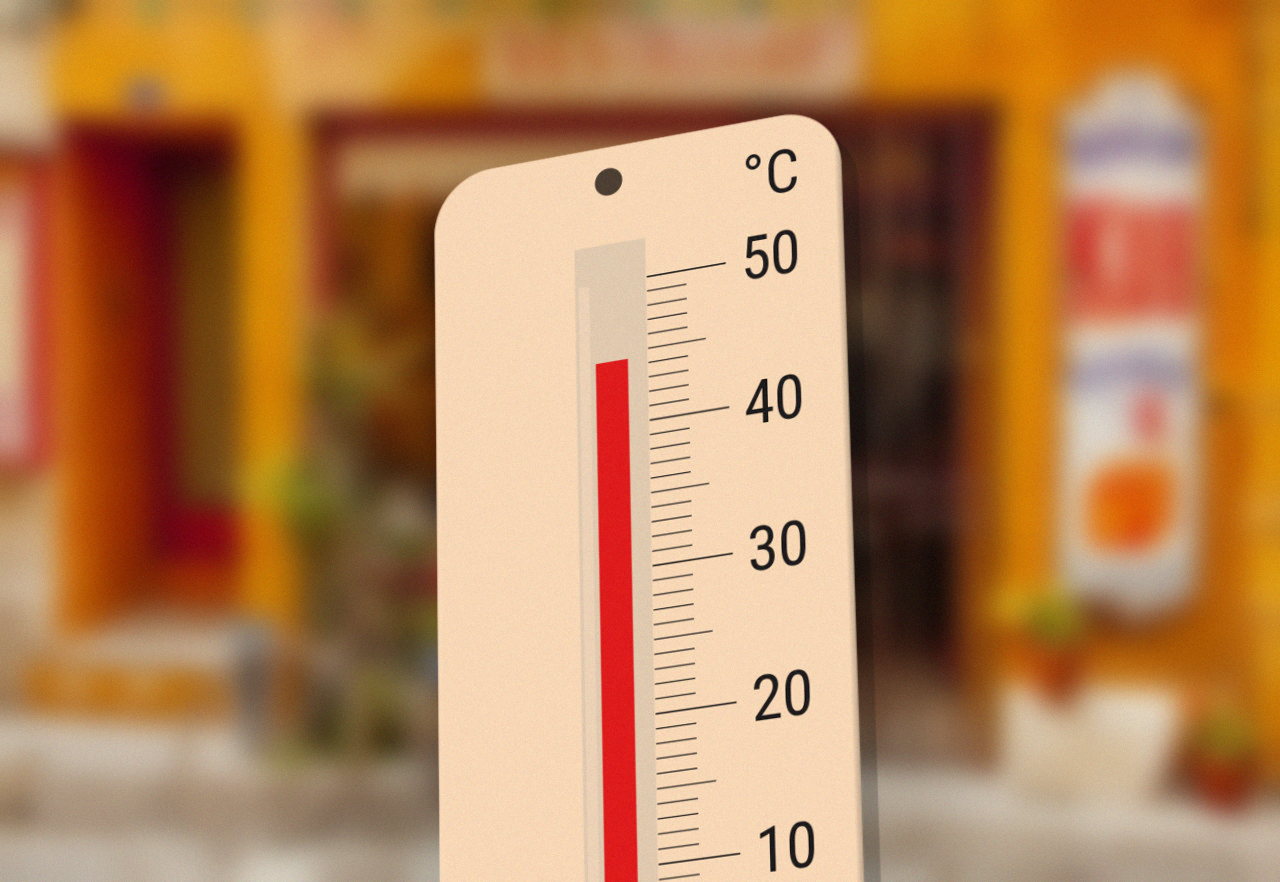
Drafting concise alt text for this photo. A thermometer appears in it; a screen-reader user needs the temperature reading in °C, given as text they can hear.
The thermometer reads 44.5 °C
